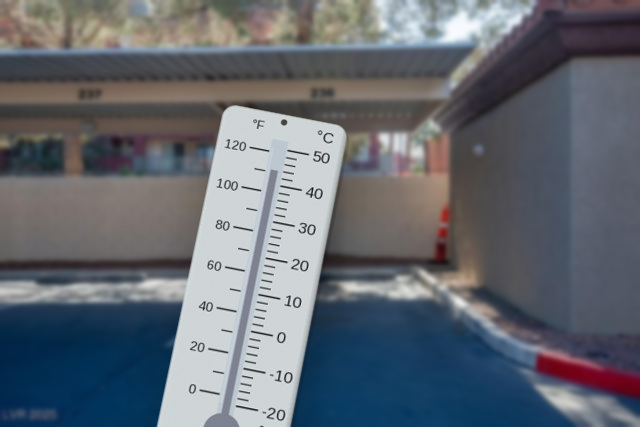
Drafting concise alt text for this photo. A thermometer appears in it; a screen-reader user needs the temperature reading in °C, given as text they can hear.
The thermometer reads 44 °C
